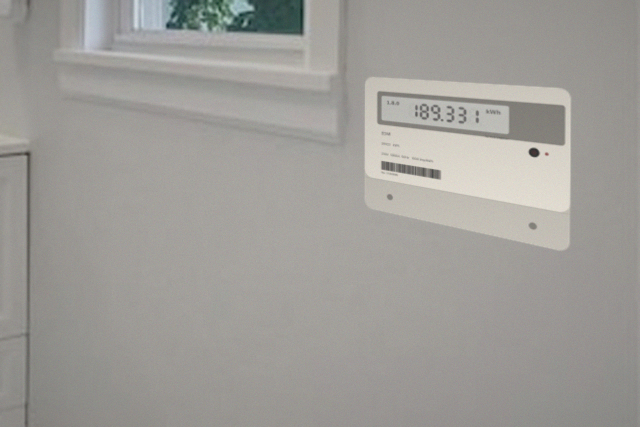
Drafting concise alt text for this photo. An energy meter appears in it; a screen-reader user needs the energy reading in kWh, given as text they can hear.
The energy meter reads 189.331 kWh
